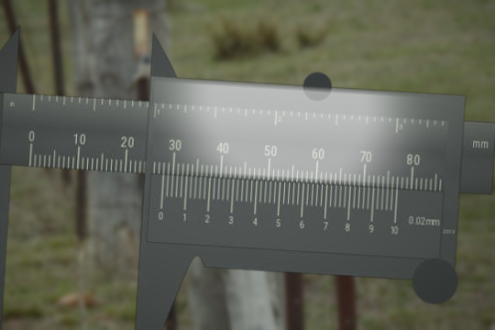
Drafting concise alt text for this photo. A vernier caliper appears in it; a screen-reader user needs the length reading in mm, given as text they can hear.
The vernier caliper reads 28.0 mm
